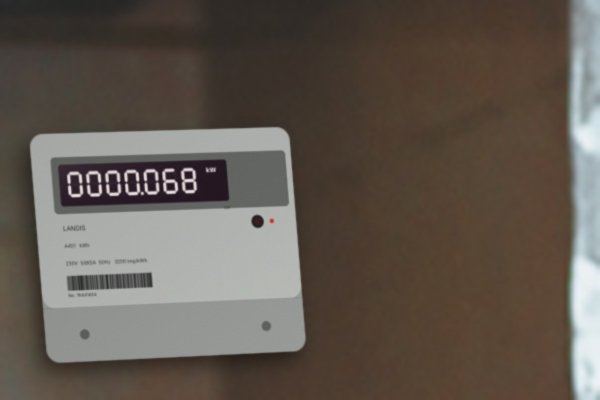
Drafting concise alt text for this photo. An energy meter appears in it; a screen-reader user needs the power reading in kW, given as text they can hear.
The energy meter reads 0.068 kW
